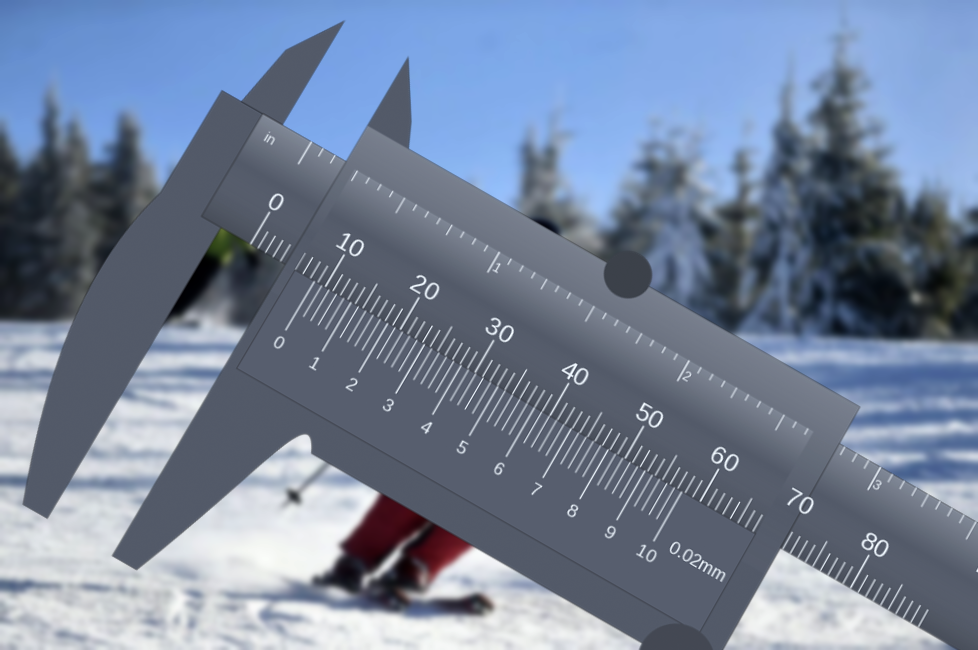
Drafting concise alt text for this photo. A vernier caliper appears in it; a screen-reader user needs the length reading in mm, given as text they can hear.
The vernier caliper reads 8.6 mm
